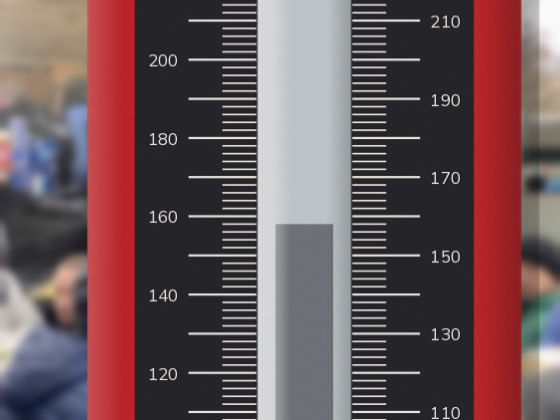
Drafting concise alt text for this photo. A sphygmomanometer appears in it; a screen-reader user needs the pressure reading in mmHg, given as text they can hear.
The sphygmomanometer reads 158 mmHg
